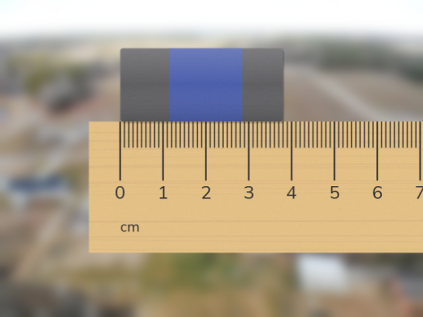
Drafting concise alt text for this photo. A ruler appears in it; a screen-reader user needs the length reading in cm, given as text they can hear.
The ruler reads 3.8 cm
